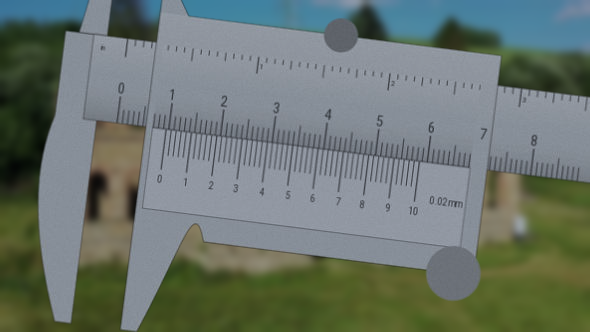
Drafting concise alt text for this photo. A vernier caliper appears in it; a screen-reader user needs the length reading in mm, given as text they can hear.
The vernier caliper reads 9.5 mm
